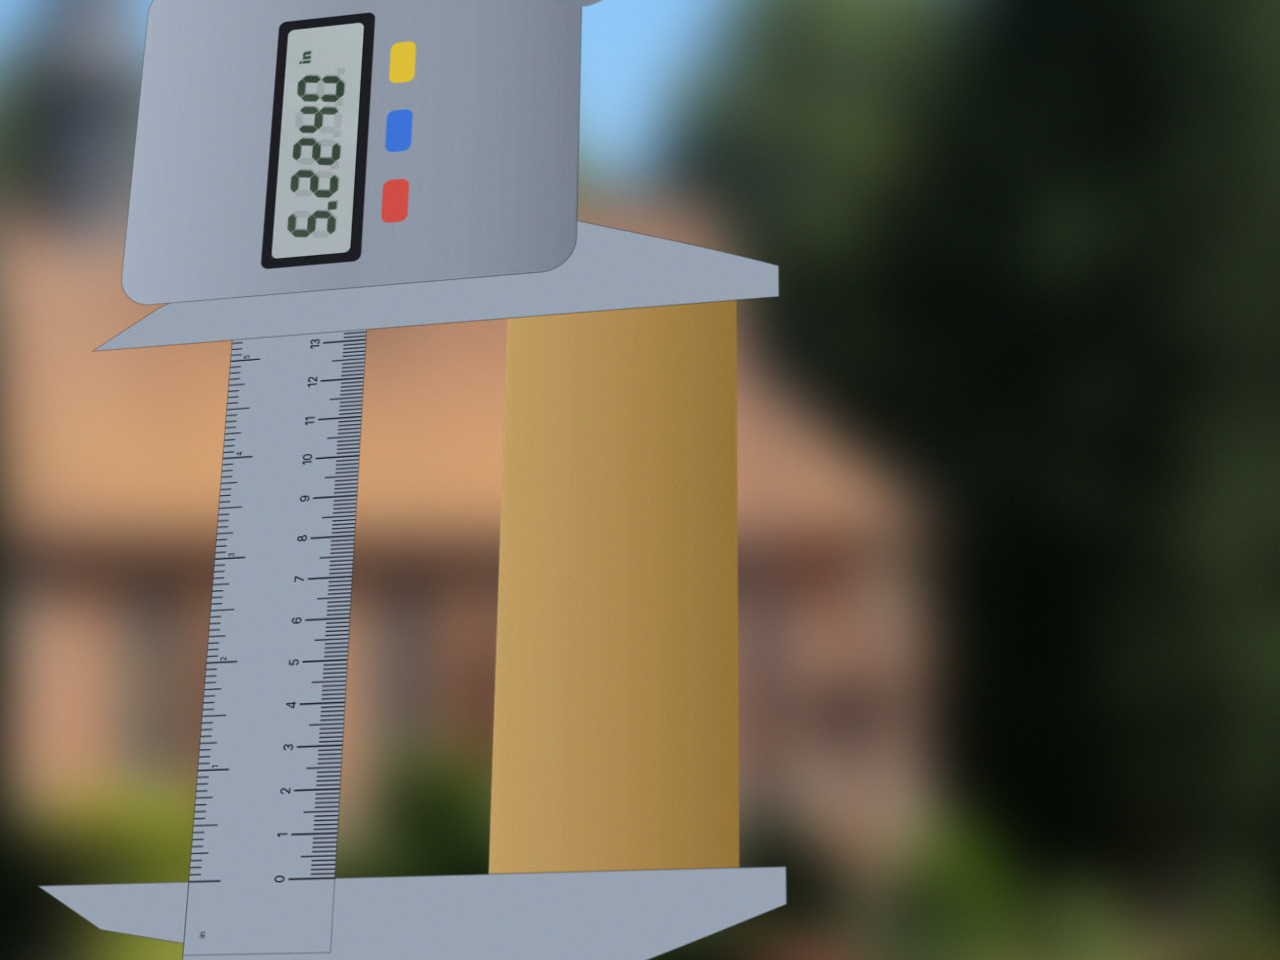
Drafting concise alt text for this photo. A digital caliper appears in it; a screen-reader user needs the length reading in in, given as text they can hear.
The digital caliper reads 5.2240 in
